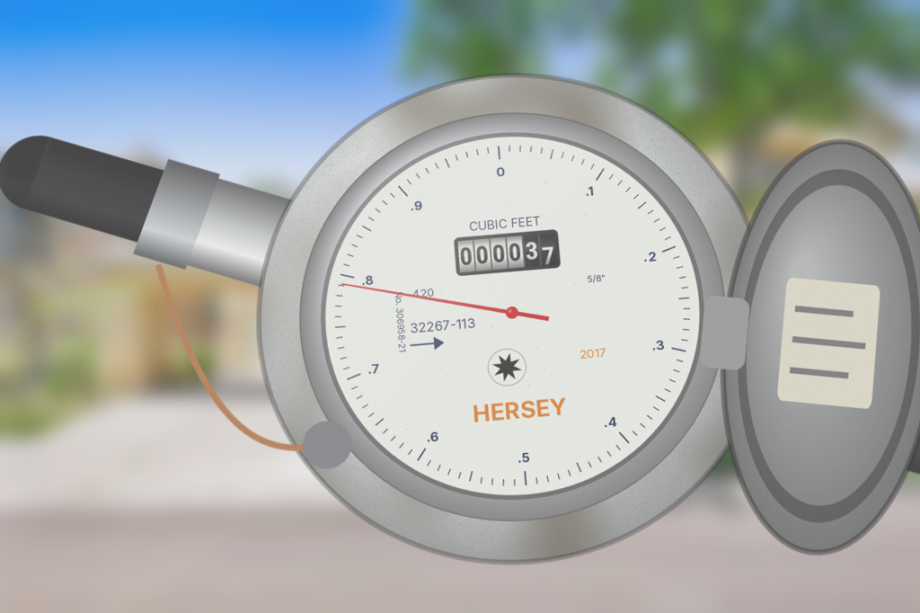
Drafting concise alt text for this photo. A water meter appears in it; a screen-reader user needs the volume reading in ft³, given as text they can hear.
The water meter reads 36.79 ft³
